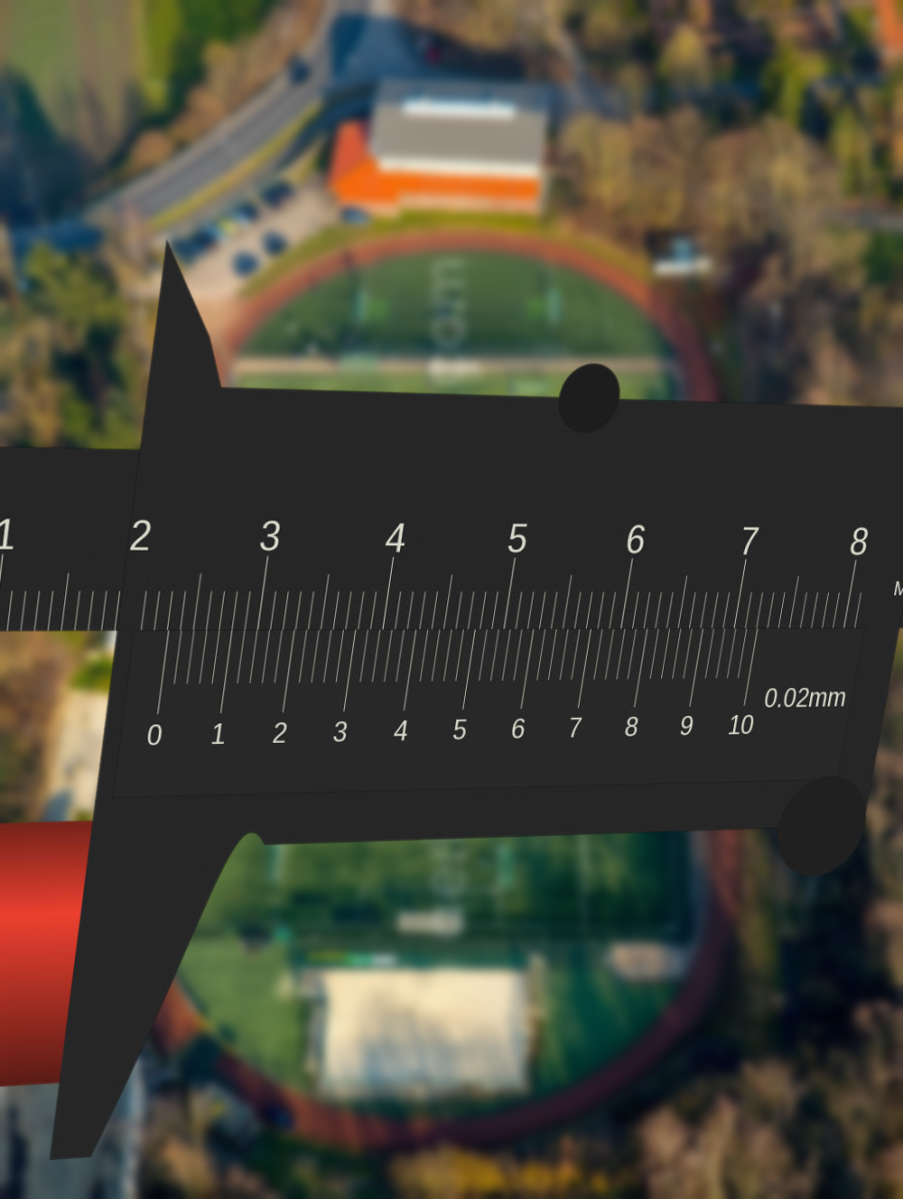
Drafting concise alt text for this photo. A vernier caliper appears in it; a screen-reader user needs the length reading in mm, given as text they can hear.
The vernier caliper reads 23.1 mm
